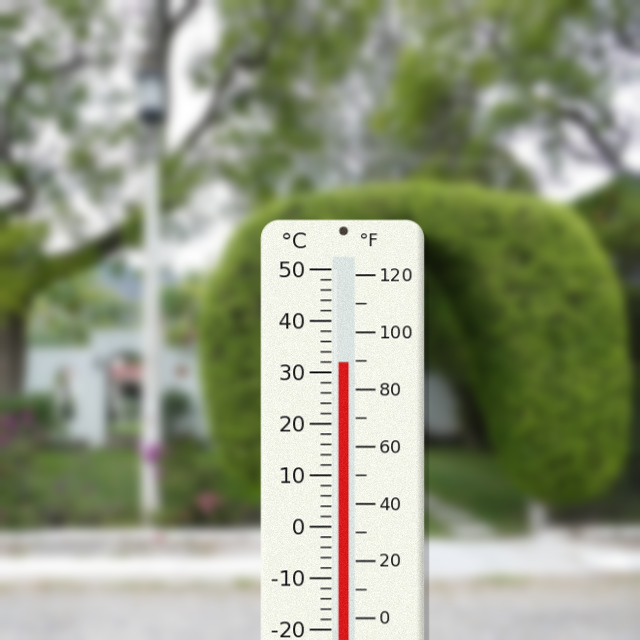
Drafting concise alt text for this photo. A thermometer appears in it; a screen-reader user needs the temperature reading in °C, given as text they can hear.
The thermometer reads 32 °C
